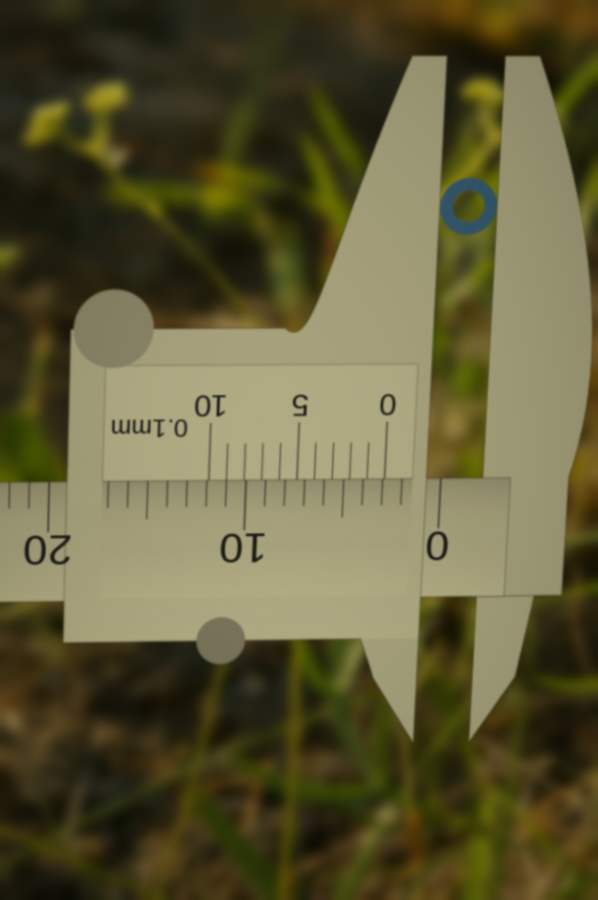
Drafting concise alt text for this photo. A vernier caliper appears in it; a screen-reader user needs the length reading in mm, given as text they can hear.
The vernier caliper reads 2.9 mm
